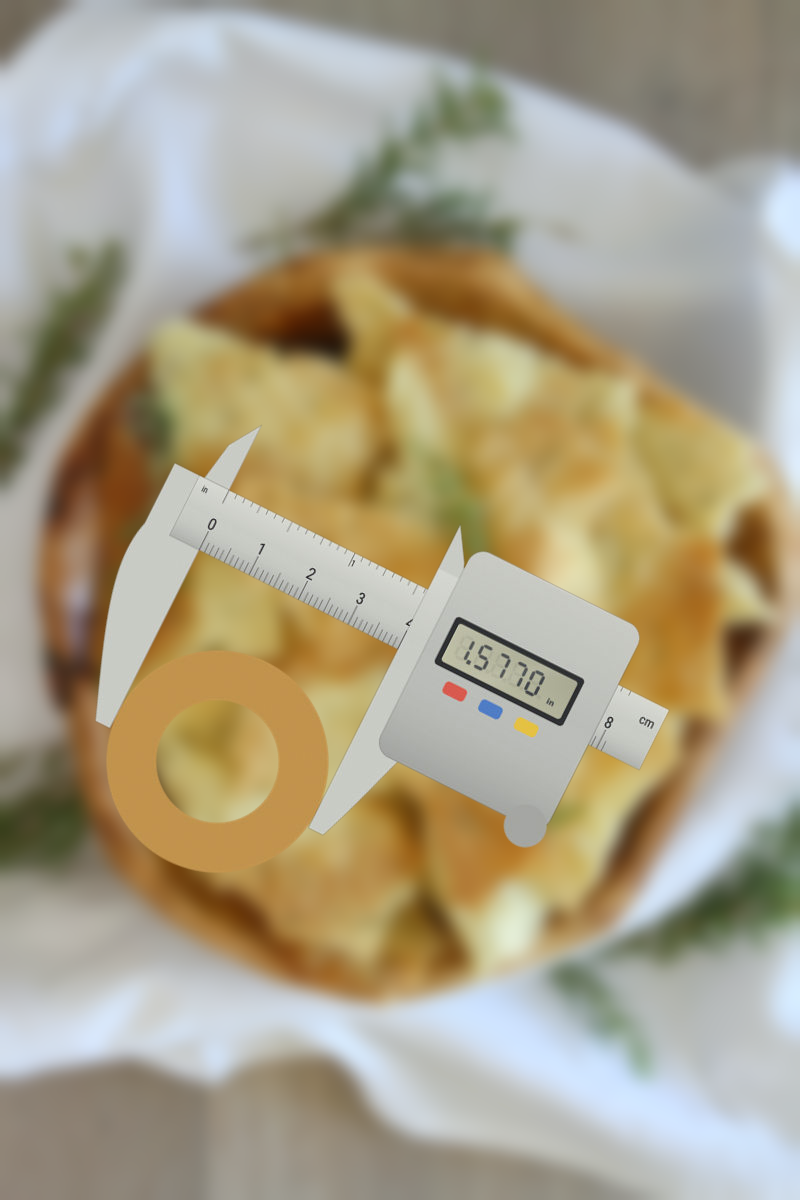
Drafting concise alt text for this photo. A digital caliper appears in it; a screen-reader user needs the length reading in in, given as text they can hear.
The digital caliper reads 1.5770 in
